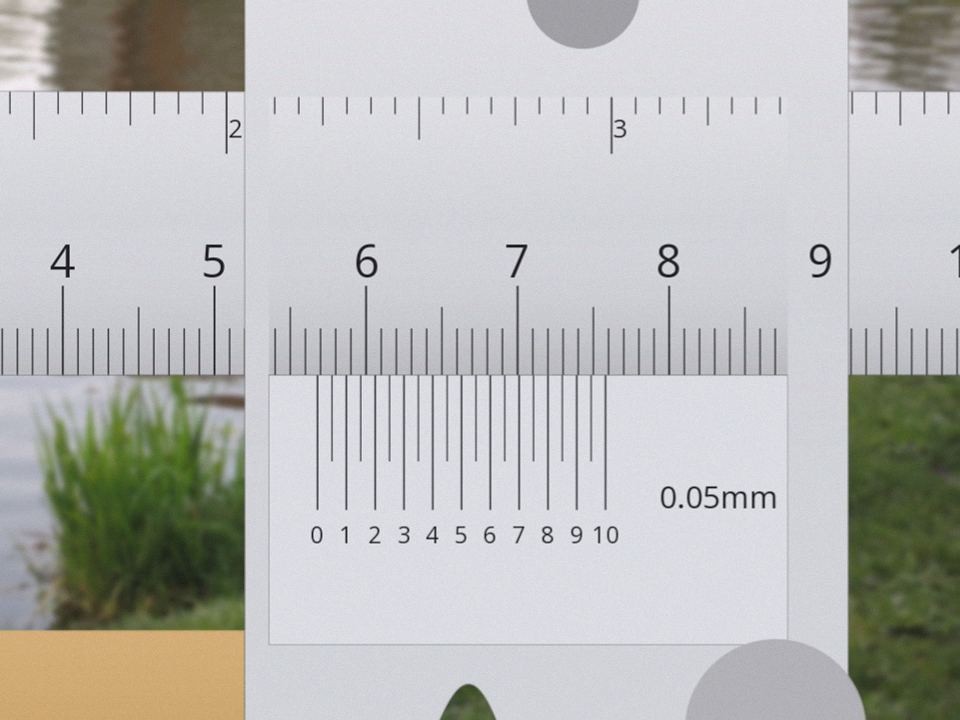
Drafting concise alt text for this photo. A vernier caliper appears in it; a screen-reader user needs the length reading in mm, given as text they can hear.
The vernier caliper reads 56.8 mm
